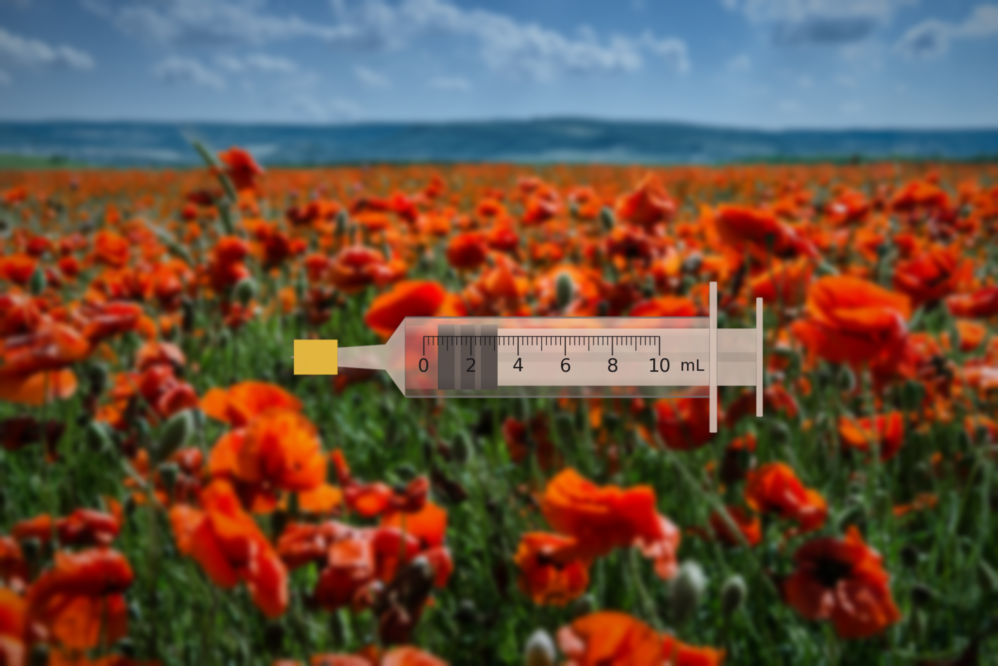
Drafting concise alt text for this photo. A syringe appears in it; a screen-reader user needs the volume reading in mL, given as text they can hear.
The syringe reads 0.6 mL
